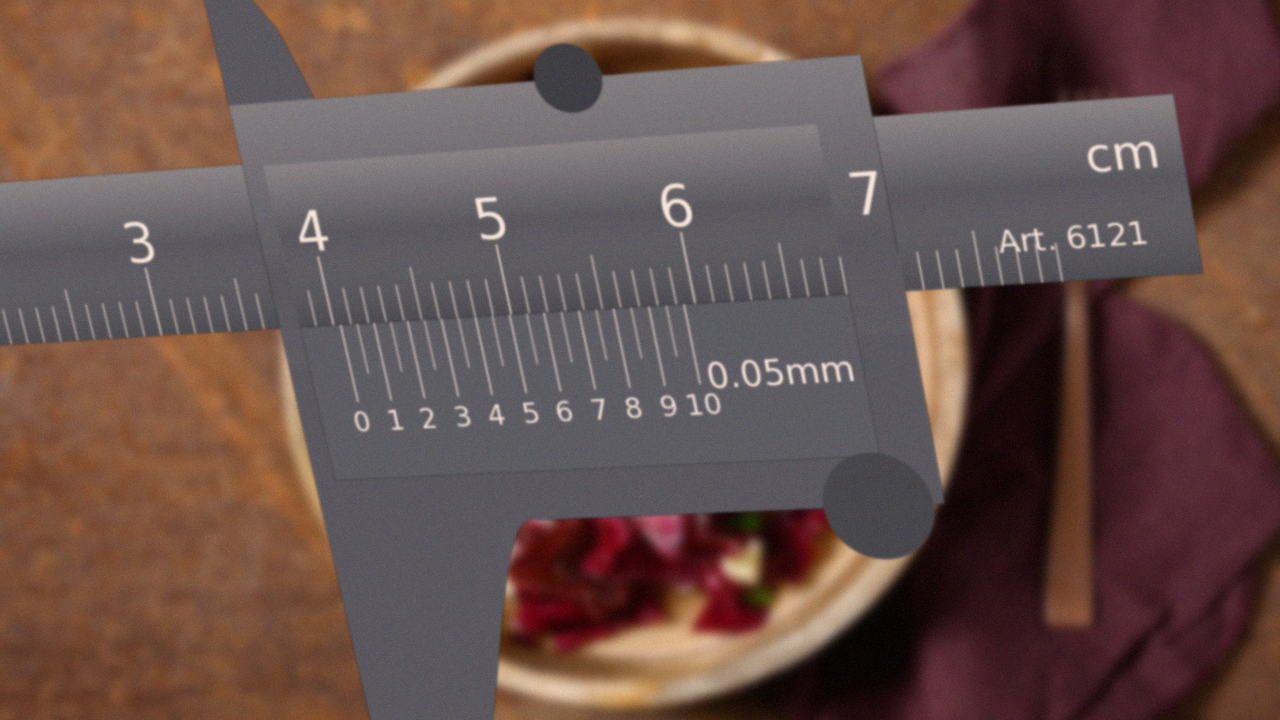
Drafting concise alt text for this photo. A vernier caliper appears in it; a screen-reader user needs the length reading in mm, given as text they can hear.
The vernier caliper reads 40.4 mm
